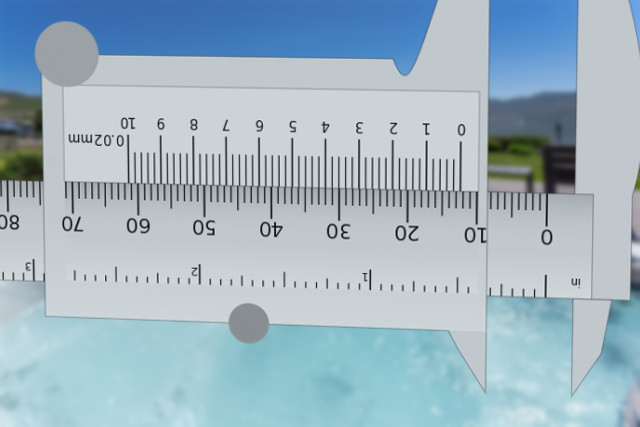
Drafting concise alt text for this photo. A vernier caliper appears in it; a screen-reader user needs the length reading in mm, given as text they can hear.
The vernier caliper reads 12.4 mm
